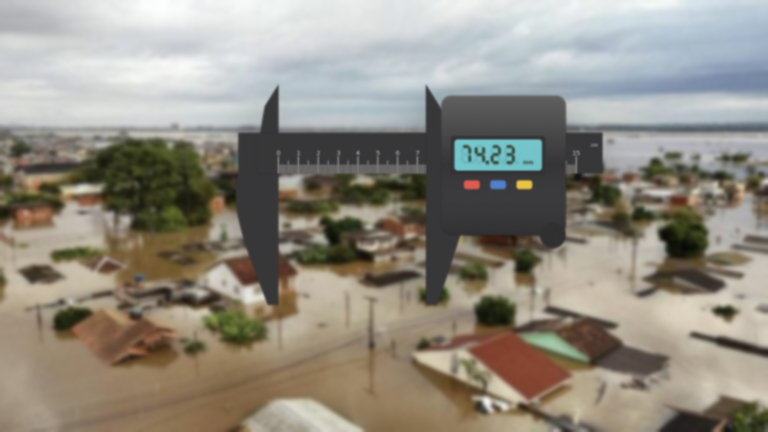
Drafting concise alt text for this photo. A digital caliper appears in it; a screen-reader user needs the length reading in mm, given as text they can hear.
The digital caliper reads 74.23 mm
